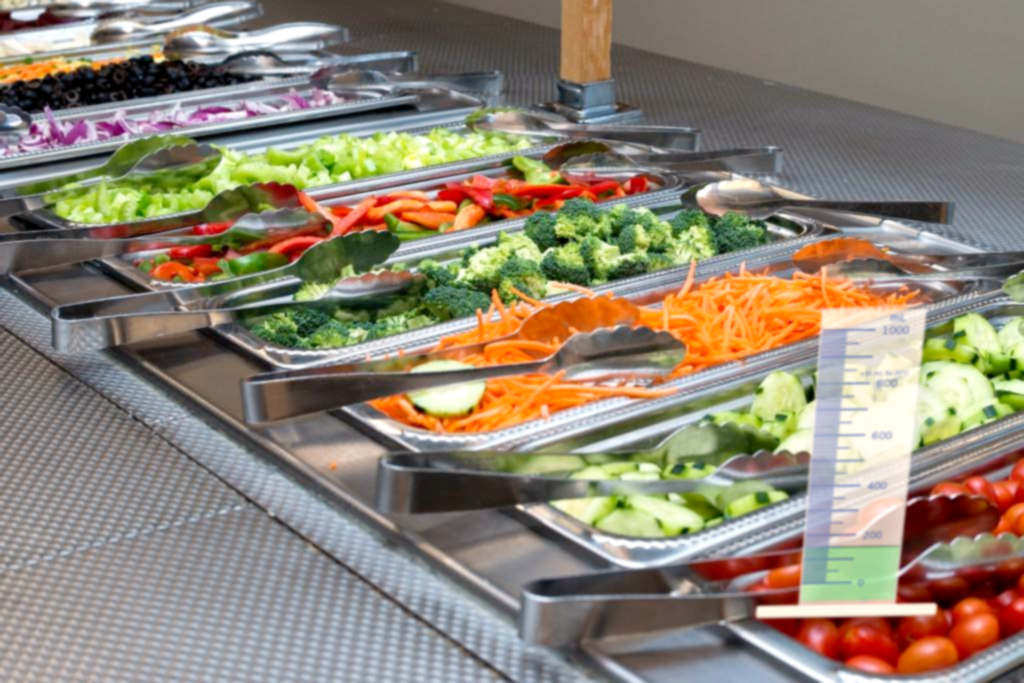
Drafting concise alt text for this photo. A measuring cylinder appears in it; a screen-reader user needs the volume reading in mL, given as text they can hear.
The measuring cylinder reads 150 mL
